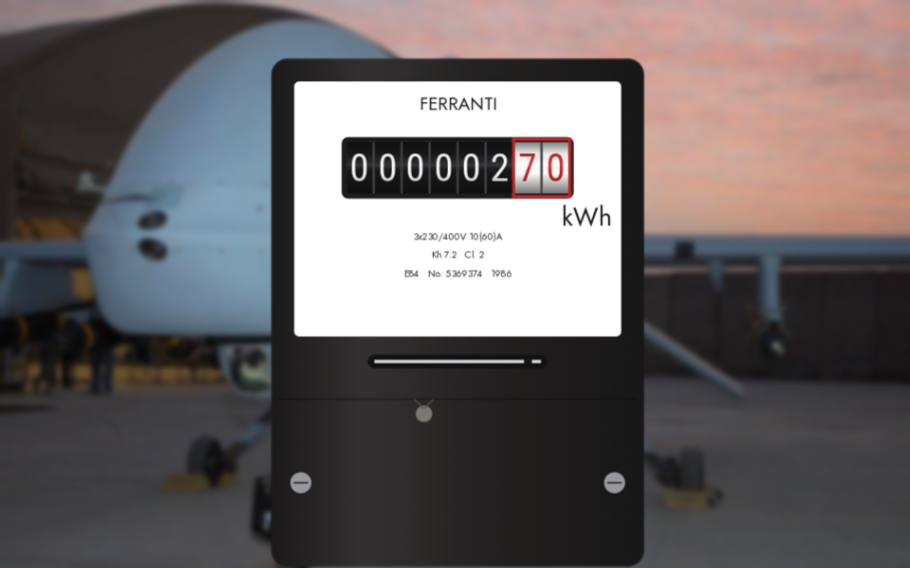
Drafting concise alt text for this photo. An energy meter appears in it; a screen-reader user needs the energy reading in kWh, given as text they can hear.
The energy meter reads 2.70 kWh
